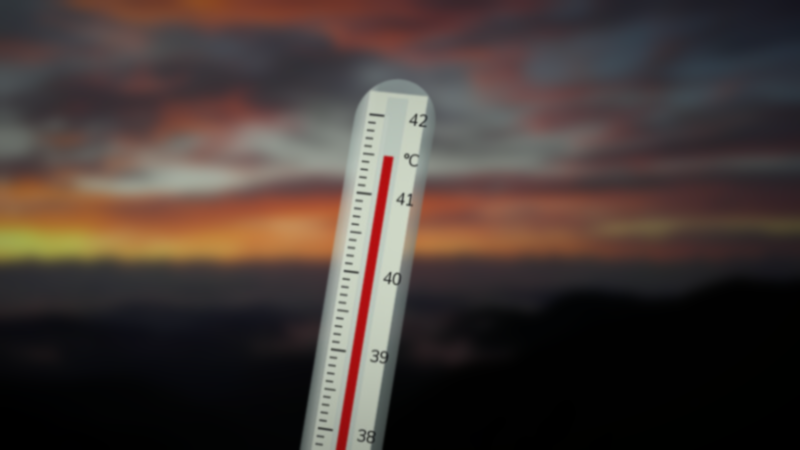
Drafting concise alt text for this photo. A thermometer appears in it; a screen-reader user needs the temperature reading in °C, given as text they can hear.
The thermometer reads 41.5 °C
